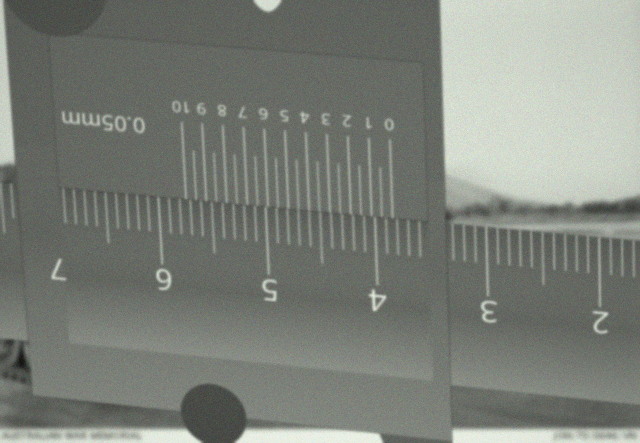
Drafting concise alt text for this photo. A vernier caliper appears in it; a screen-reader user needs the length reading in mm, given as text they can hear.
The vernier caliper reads 38.4 mm
